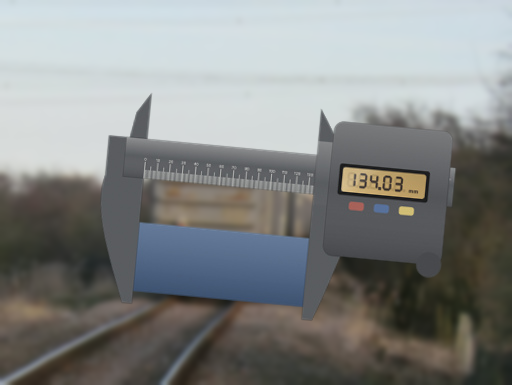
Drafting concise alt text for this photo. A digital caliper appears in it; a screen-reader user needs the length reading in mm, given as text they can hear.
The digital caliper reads 134.03 mm
